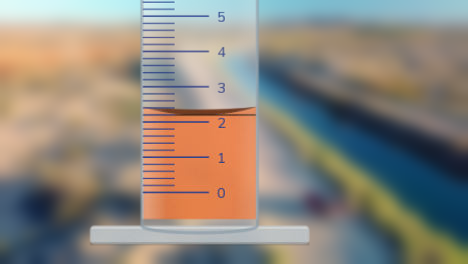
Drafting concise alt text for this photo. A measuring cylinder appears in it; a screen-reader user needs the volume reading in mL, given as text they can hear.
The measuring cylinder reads 2.2 mL
